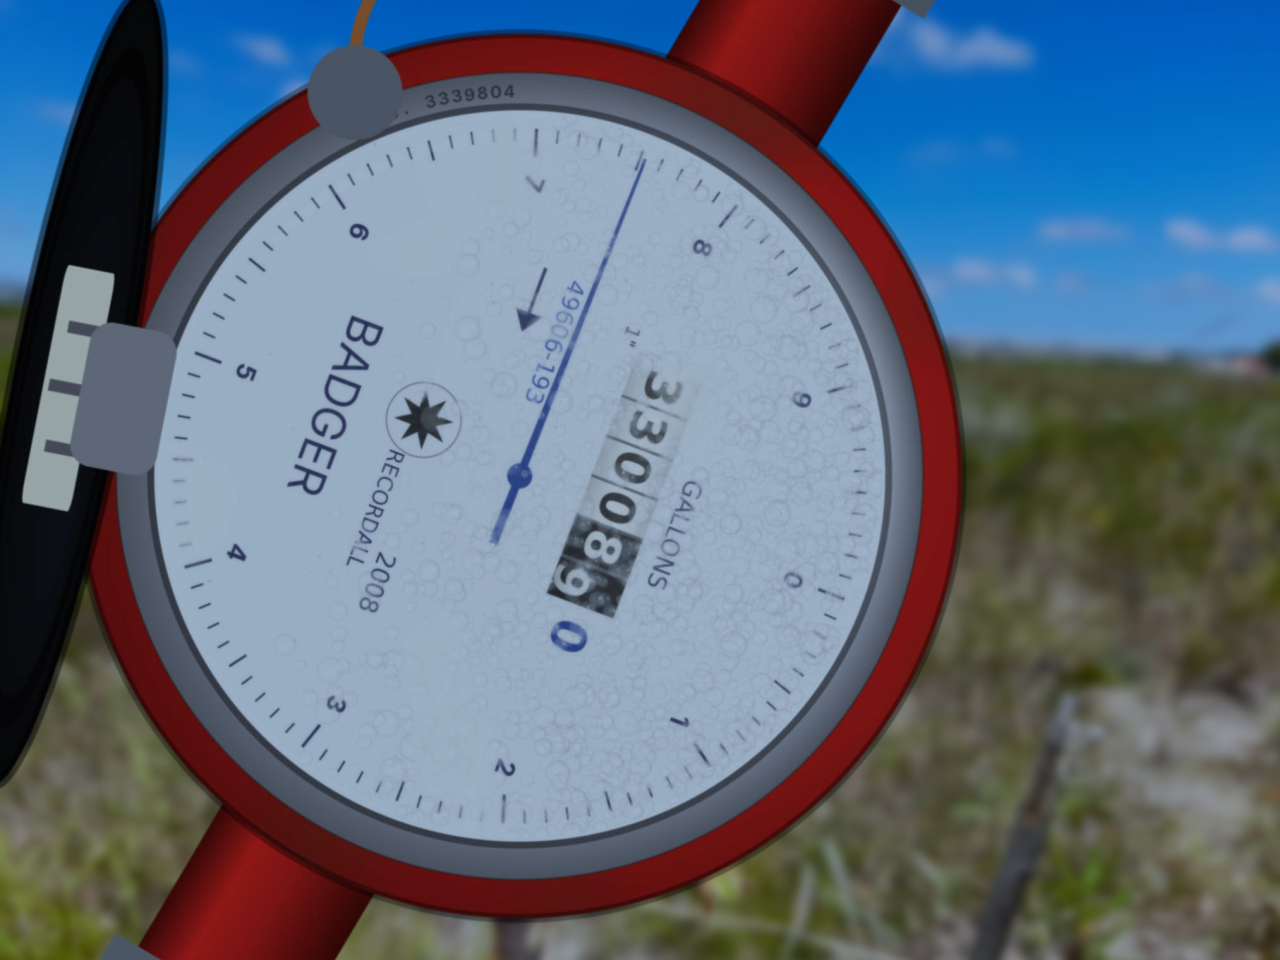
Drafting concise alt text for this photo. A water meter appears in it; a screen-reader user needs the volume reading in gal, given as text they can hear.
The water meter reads 3300887.5 gal
